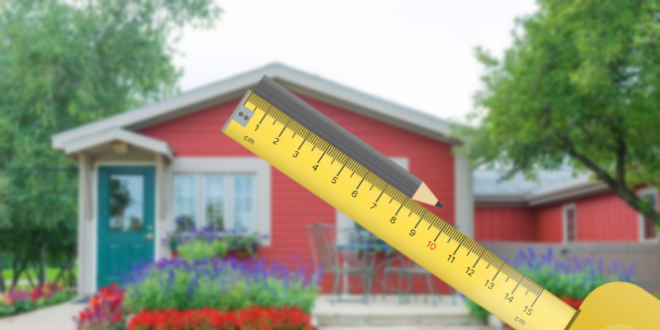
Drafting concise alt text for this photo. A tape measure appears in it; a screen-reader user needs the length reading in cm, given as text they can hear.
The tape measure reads 9.5 cm
